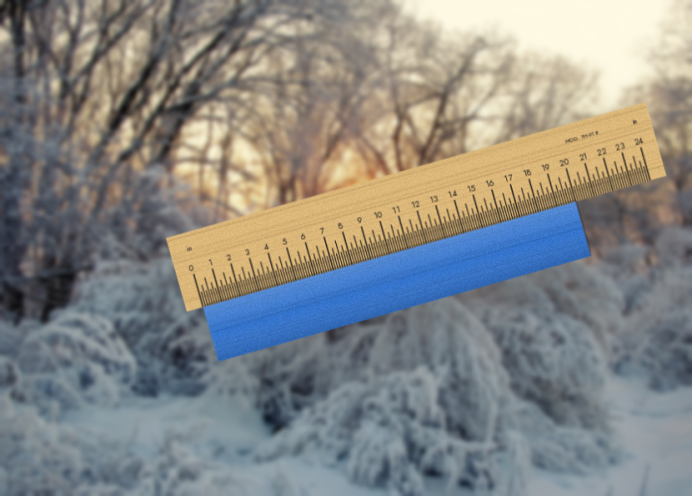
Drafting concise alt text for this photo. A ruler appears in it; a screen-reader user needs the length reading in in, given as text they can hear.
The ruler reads 20 in
